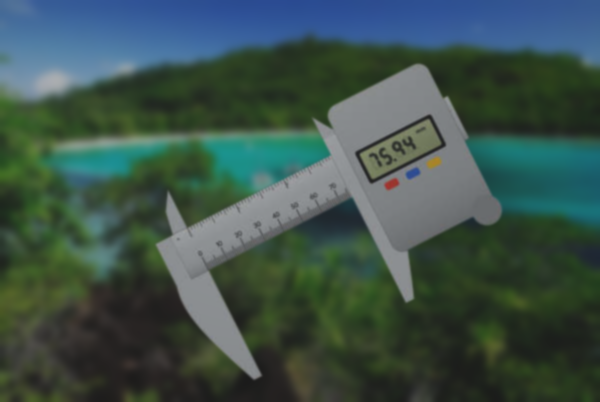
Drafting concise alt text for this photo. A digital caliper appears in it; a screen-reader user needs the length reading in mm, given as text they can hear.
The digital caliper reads 75.94 mm
